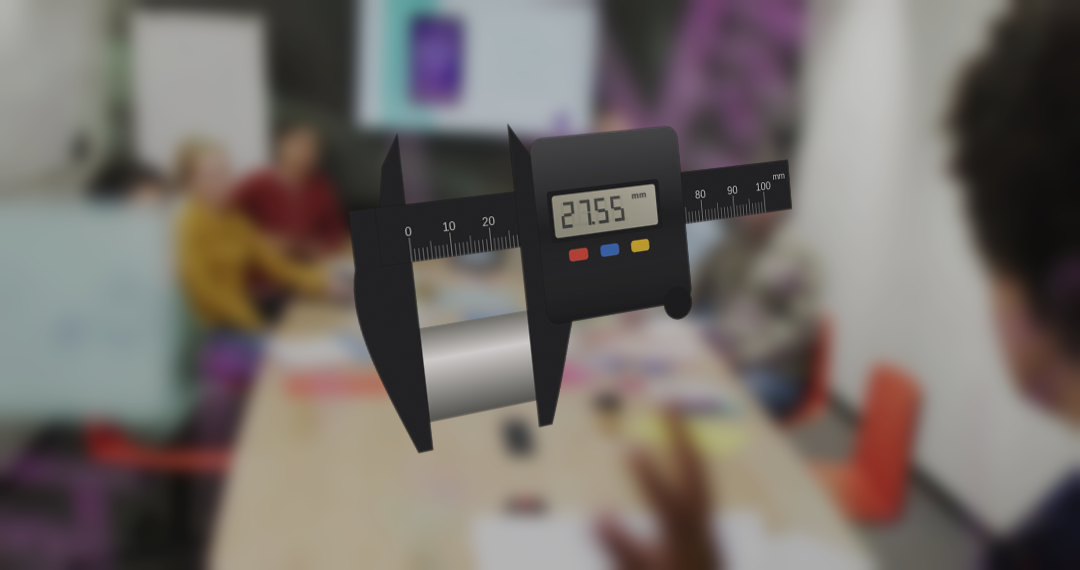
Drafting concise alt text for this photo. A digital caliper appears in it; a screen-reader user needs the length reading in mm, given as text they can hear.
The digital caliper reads 27.55 mm
